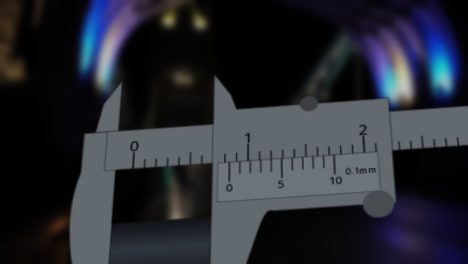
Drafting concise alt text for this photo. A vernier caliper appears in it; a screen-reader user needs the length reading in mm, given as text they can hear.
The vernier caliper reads 8.4 mm
